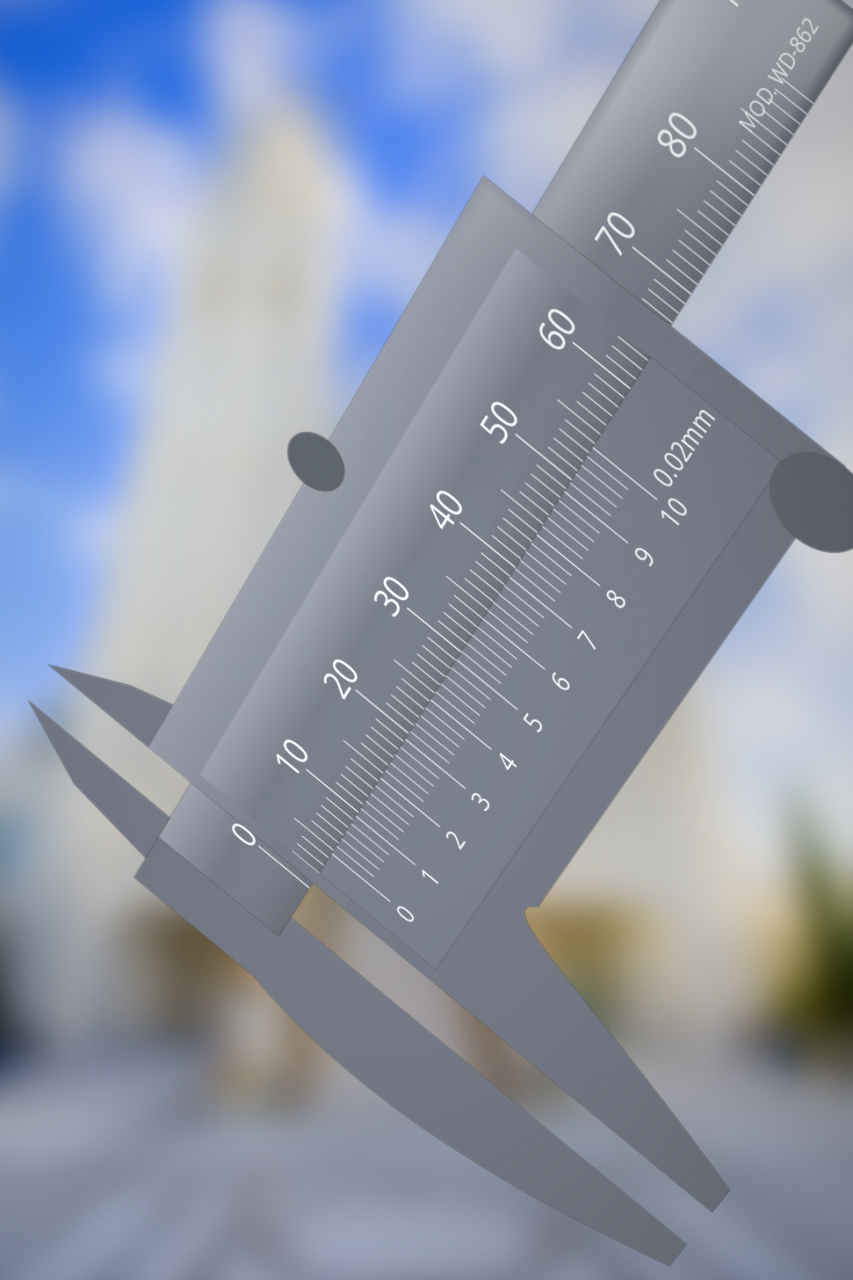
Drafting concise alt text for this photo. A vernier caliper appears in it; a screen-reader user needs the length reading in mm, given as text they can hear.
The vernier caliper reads 4.6 mm
